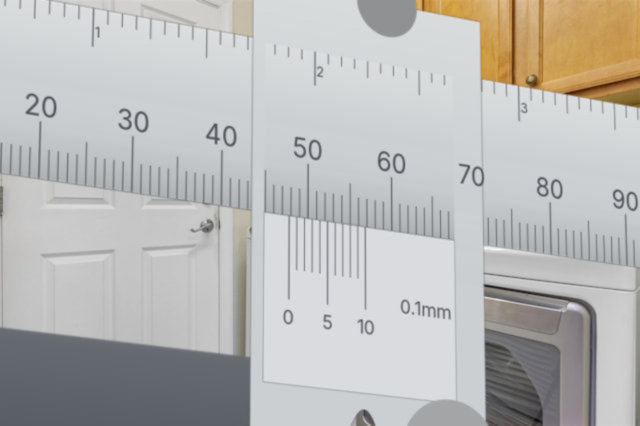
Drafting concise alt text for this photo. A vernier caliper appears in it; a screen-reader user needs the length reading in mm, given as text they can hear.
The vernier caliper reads 47.8 mm
